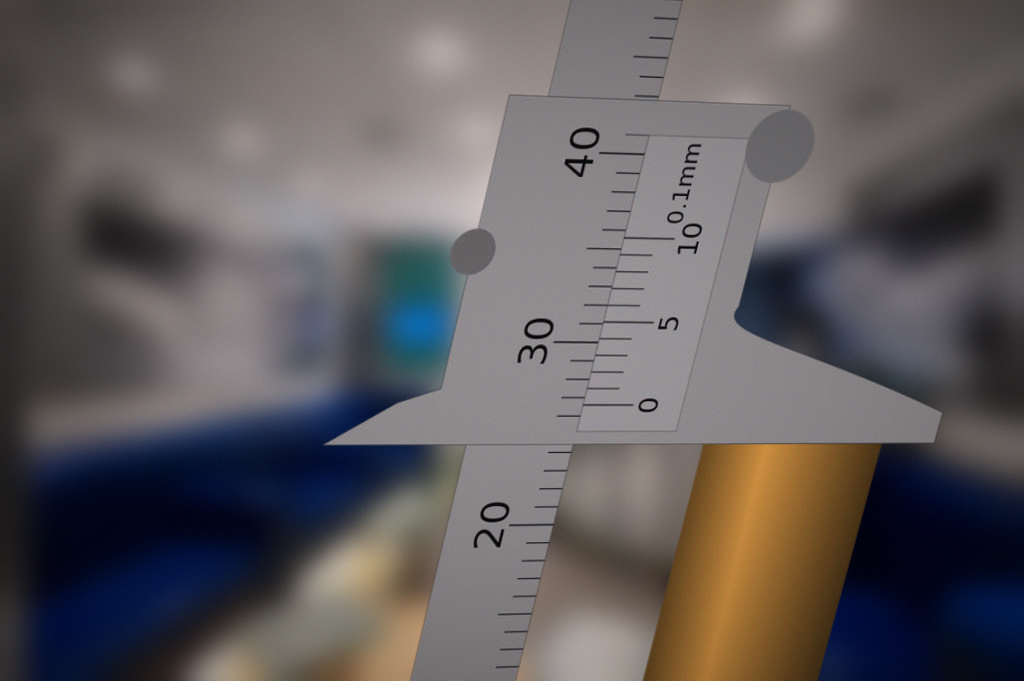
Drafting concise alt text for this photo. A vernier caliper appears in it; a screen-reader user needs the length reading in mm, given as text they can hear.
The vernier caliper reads 26.6 mm
